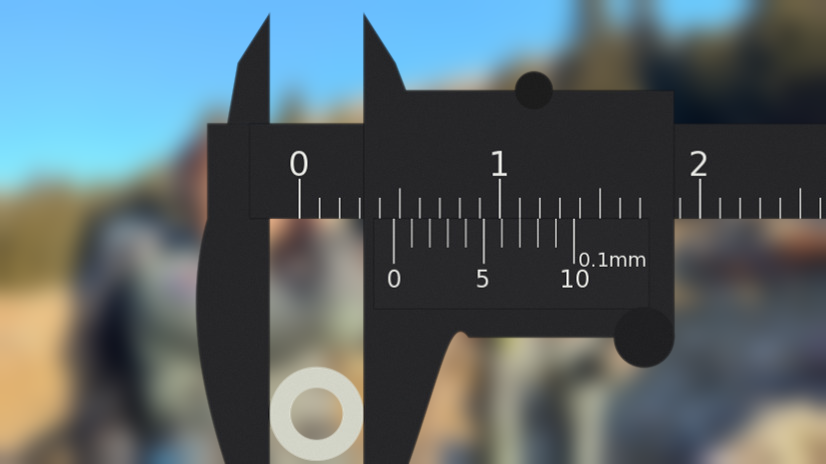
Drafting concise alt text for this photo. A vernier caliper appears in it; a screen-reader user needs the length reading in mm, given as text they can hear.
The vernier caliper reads 4.7 mm
